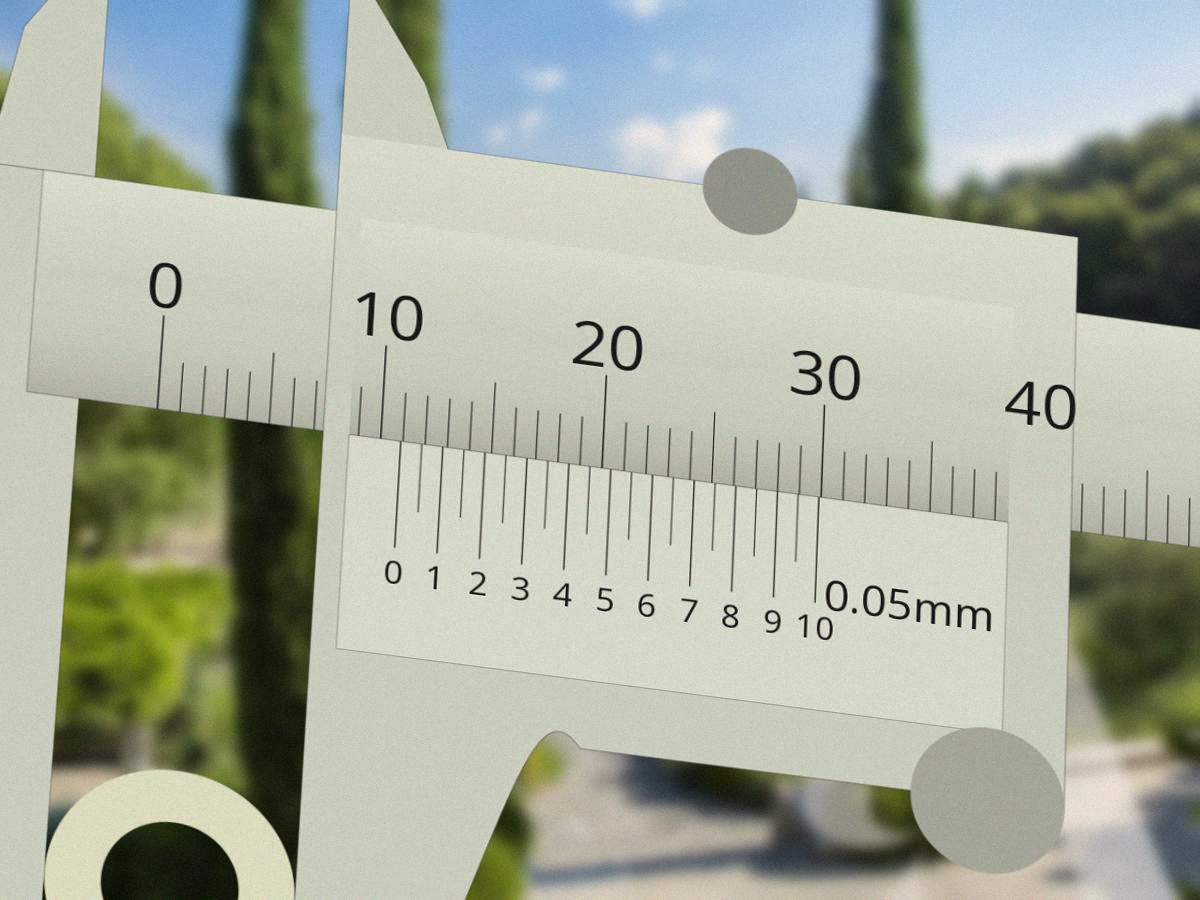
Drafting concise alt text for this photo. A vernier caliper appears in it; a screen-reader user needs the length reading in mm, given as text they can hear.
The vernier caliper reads 10.9 mm
